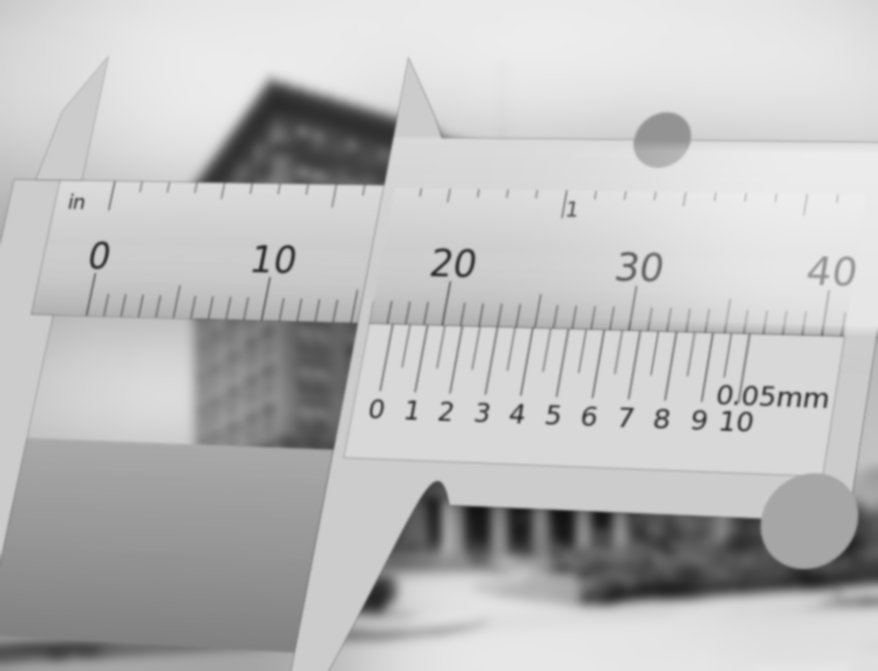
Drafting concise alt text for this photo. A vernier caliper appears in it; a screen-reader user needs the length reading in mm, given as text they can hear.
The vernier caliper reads 17.3 mm
